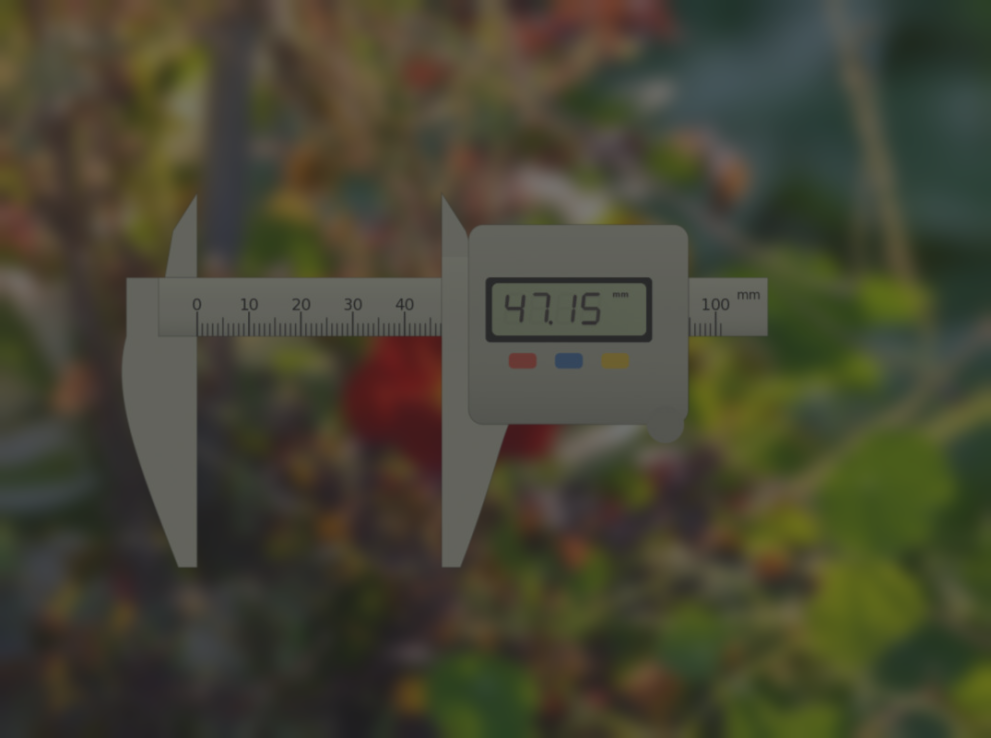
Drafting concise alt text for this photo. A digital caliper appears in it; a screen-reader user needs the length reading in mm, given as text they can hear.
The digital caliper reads 47.15 mm
